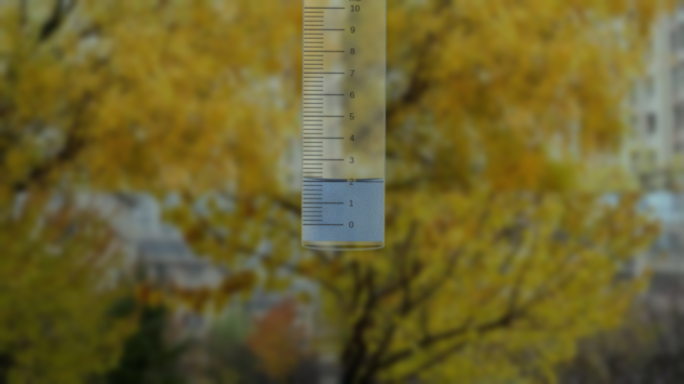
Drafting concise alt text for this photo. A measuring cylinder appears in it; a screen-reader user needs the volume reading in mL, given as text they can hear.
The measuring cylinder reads 2 mL
